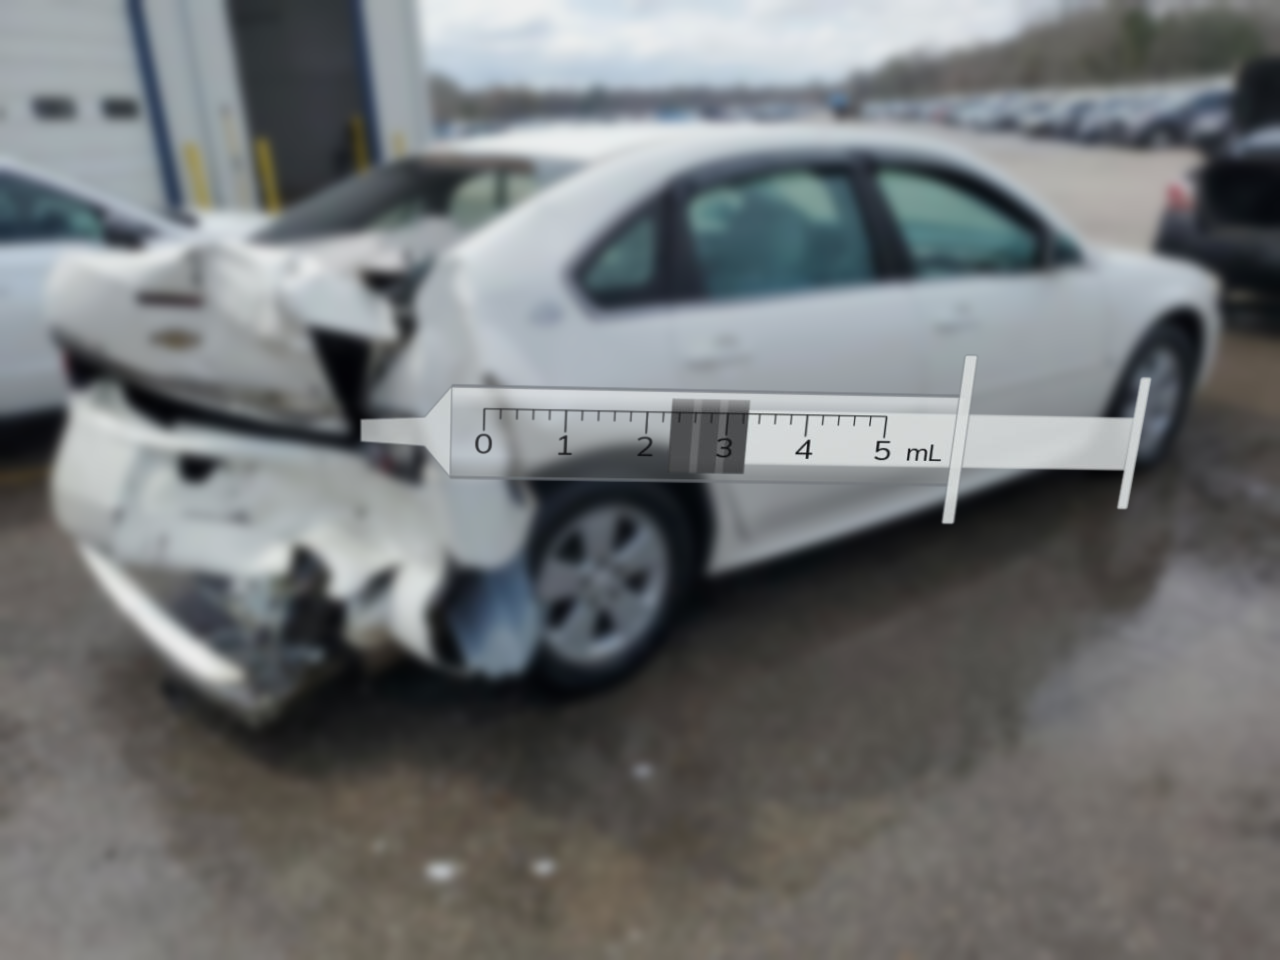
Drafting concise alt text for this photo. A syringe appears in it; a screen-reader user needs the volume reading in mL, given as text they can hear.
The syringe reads 2.3 mL
